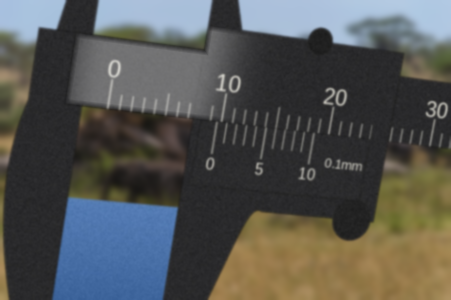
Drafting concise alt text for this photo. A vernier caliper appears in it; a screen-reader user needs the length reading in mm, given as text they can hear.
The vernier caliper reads 9.6 mm
